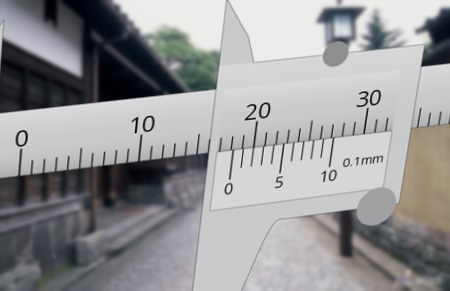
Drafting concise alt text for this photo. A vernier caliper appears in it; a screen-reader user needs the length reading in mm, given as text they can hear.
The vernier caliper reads 18.2 mm
